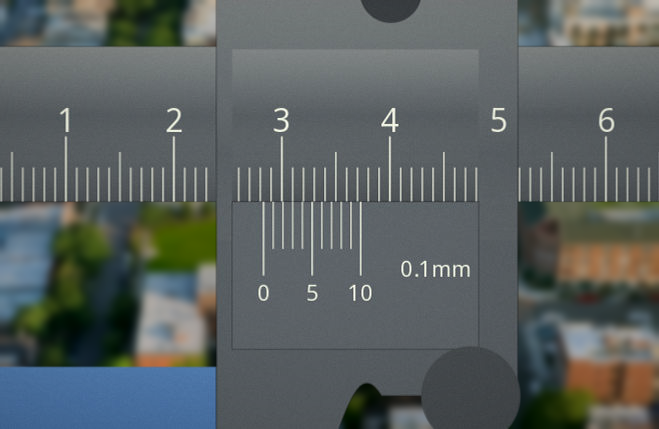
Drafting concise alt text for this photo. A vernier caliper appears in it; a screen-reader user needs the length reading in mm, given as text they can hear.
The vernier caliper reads 28.3 mm
